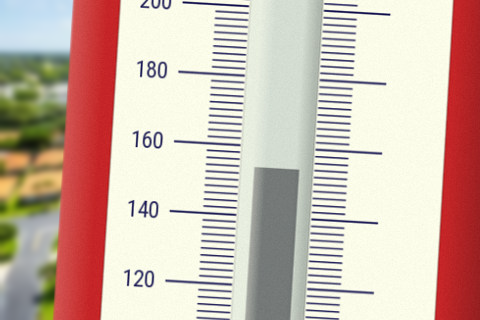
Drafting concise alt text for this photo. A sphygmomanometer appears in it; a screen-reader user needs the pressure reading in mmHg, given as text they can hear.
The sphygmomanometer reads 154 mmHg
